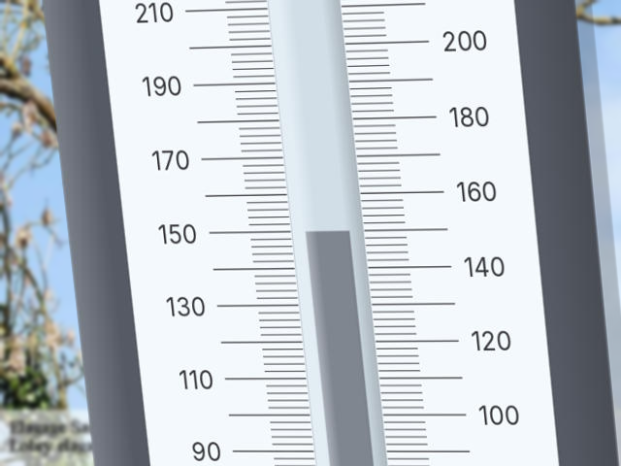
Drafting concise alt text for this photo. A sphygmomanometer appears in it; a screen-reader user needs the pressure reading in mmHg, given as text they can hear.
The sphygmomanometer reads 150 mmHg
